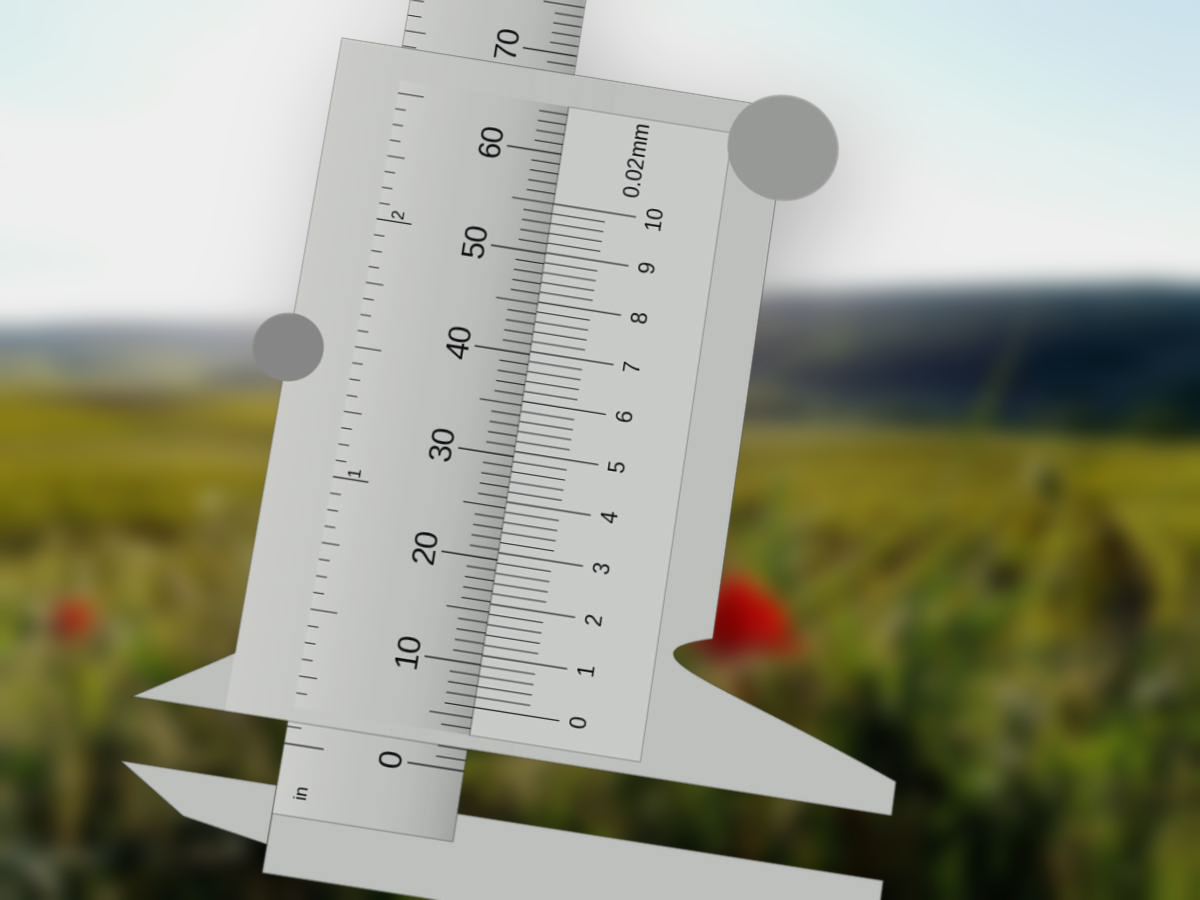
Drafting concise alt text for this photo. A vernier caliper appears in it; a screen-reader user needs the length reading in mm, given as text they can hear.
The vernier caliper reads 6.0 mm
